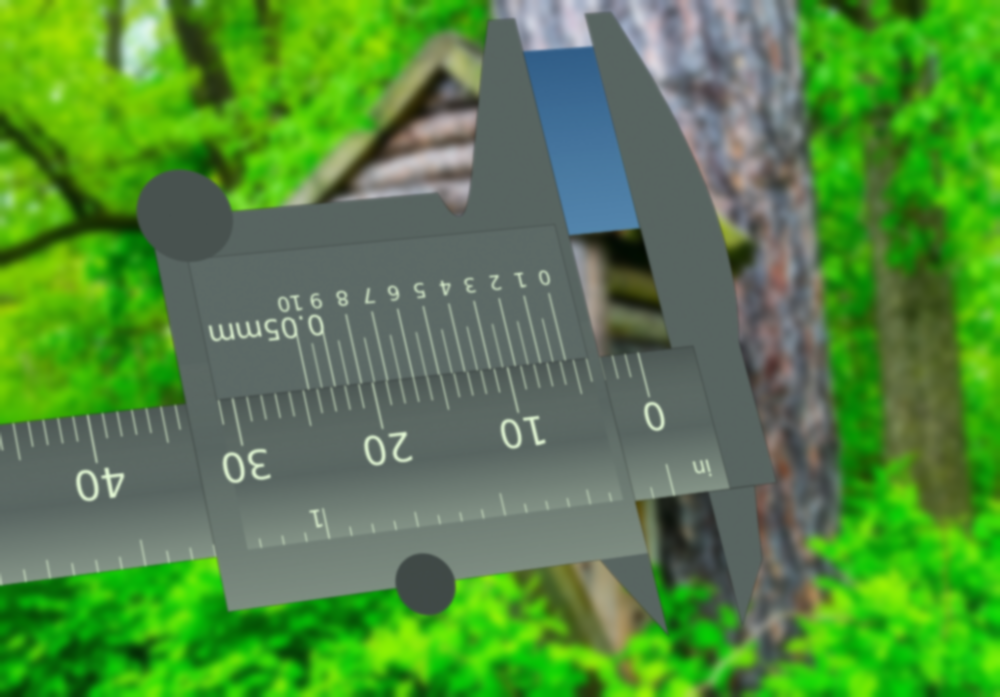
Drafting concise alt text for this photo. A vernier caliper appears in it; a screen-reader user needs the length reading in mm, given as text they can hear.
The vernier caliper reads 5.6 mm
